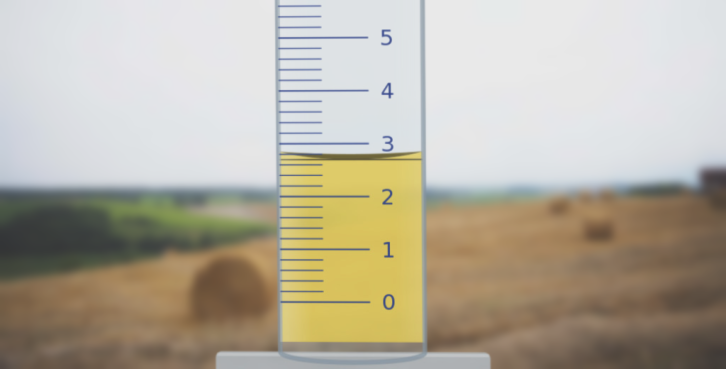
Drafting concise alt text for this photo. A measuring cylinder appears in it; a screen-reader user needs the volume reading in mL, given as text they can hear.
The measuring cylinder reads 2.7 mL
